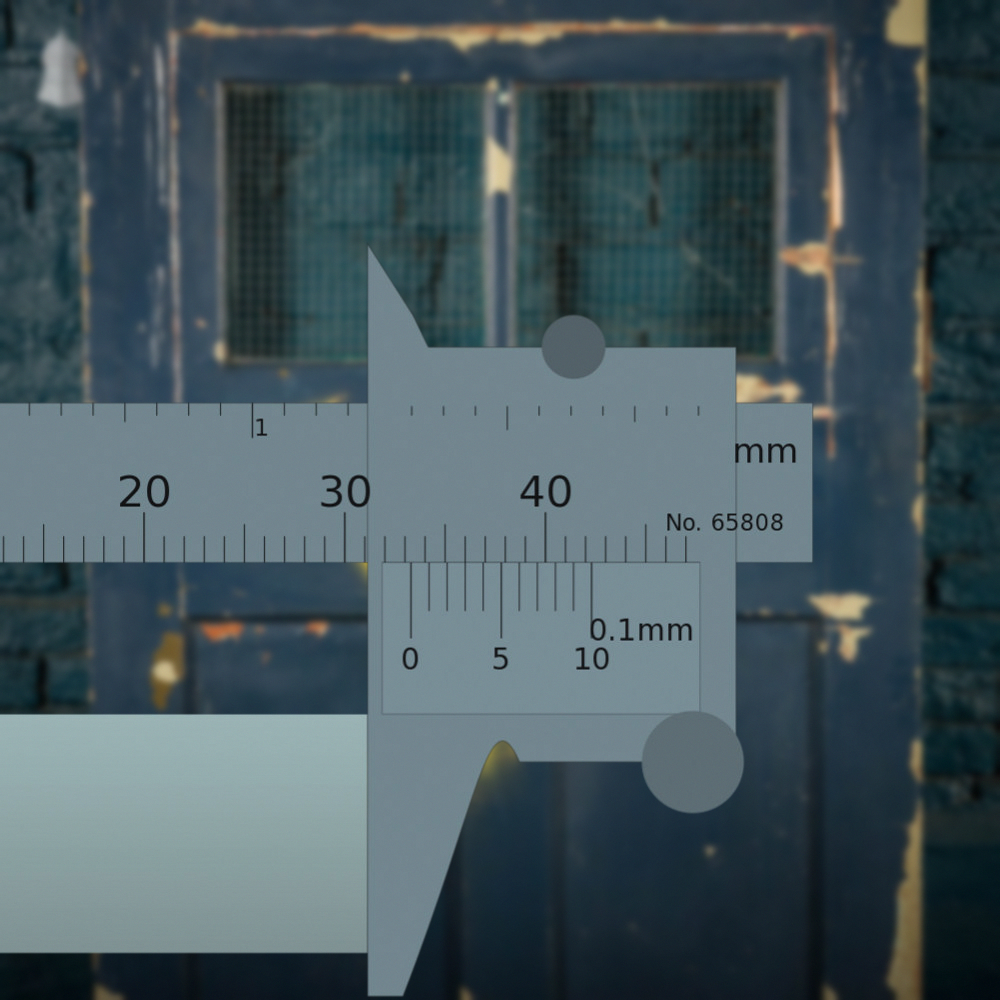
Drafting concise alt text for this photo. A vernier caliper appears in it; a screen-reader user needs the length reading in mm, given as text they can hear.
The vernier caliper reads 33.3 mm
